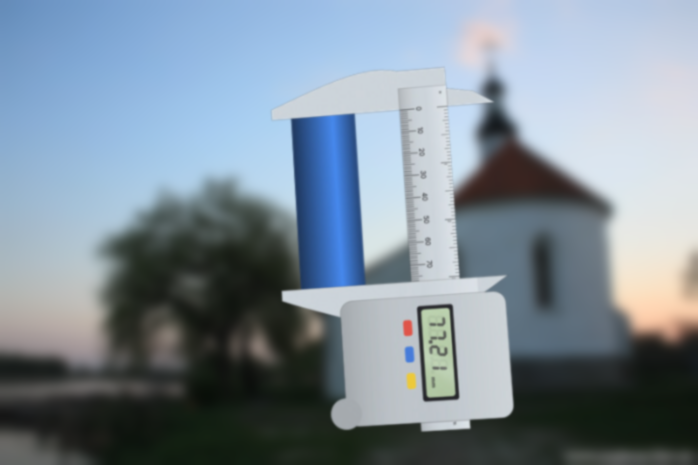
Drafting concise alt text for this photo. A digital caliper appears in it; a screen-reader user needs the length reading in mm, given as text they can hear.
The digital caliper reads 77.21 mm
